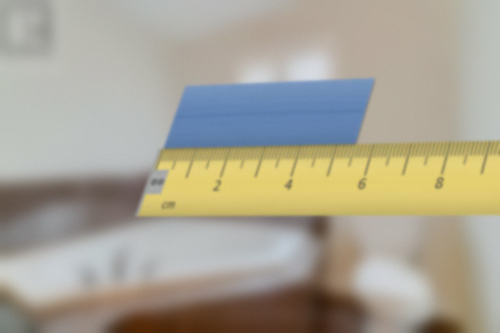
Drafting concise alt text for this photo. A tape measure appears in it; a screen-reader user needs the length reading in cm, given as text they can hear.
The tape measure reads 5.5 cm
